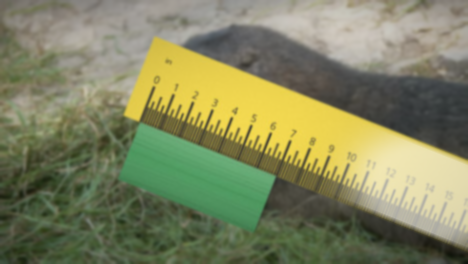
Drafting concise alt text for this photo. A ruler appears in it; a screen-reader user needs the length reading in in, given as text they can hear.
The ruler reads 7 in
